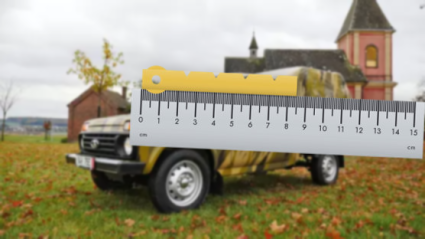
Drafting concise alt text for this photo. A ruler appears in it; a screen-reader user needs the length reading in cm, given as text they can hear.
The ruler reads 8.5 cm
